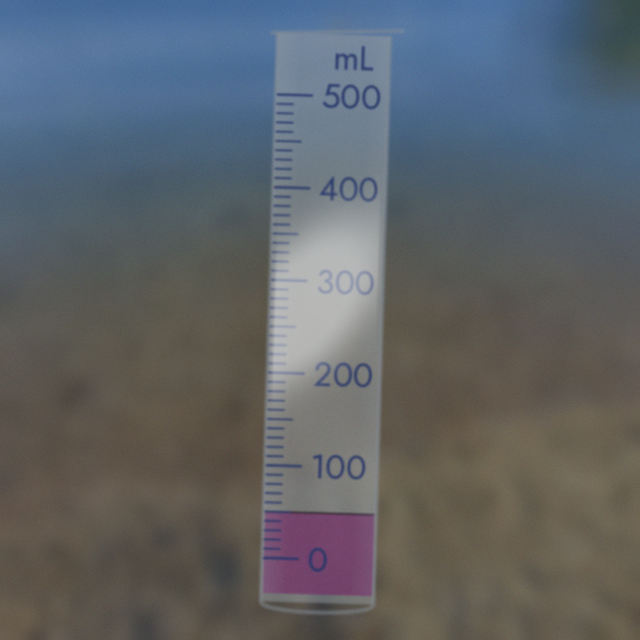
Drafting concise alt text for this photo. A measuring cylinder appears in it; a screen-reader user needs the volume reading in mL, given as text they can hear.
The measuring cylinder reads 50 mL
